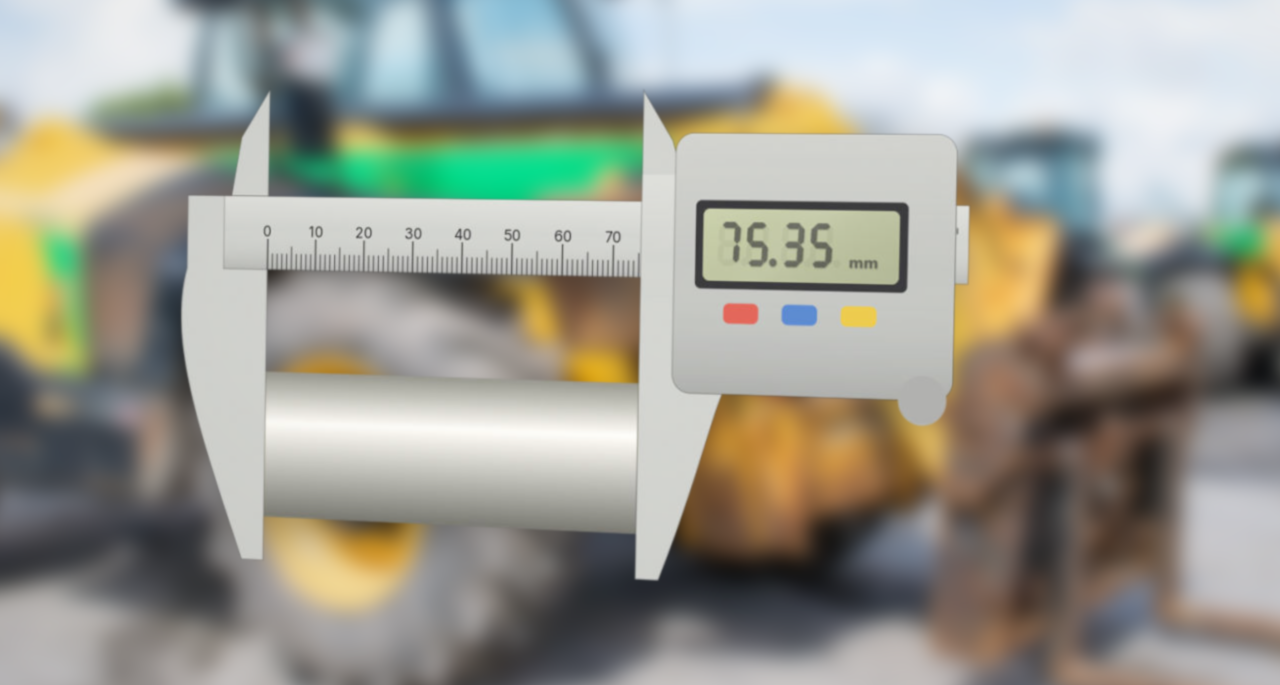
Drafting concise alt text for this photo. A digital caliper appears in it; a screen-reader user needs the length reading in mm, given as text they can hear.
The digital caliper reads 75.35 mm
